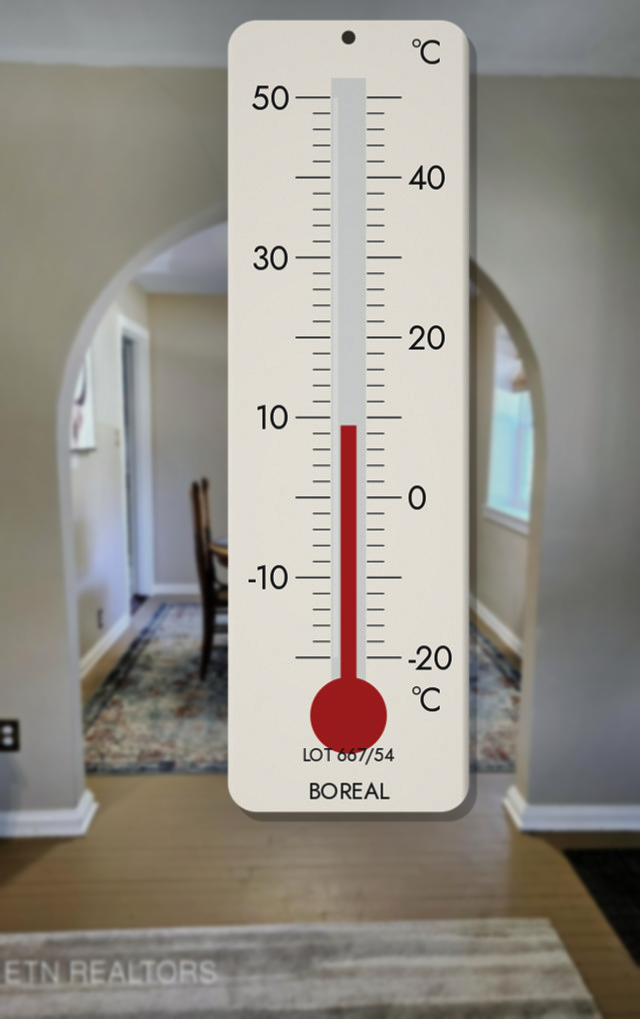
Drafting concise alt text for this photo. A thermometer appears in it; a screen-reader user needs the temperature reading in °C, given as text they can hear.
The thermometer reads 9 °C
